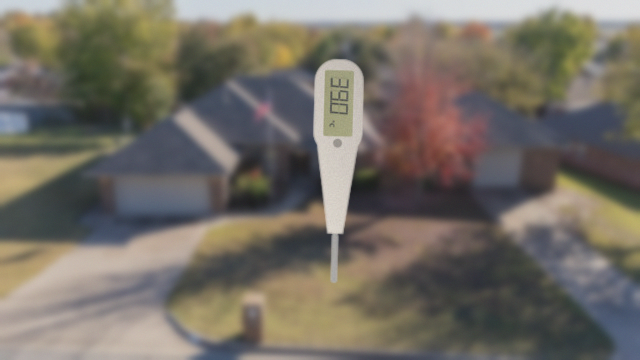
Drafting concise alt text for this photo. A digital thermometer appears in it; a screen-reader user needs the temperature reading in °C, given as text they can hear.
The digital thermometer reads 39.0 °C
